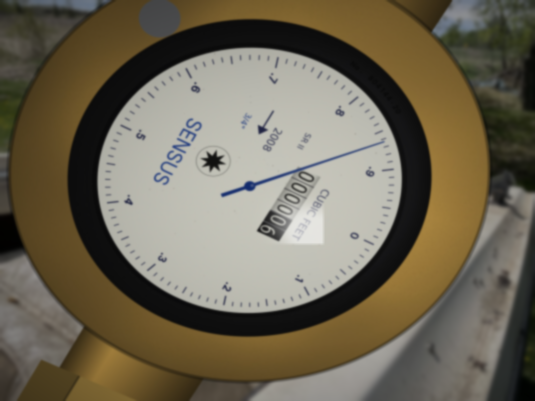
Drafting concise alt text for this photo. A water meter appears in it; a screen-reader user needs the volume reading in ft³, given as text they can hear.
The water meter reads 5.86 ft³
